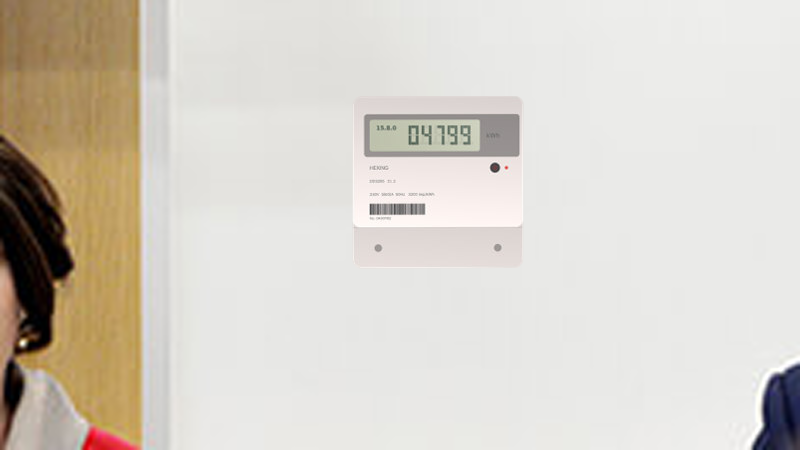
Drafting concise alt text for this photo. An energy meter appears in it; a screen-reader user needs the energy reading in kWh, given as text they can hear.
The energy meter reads 4799 kWh
